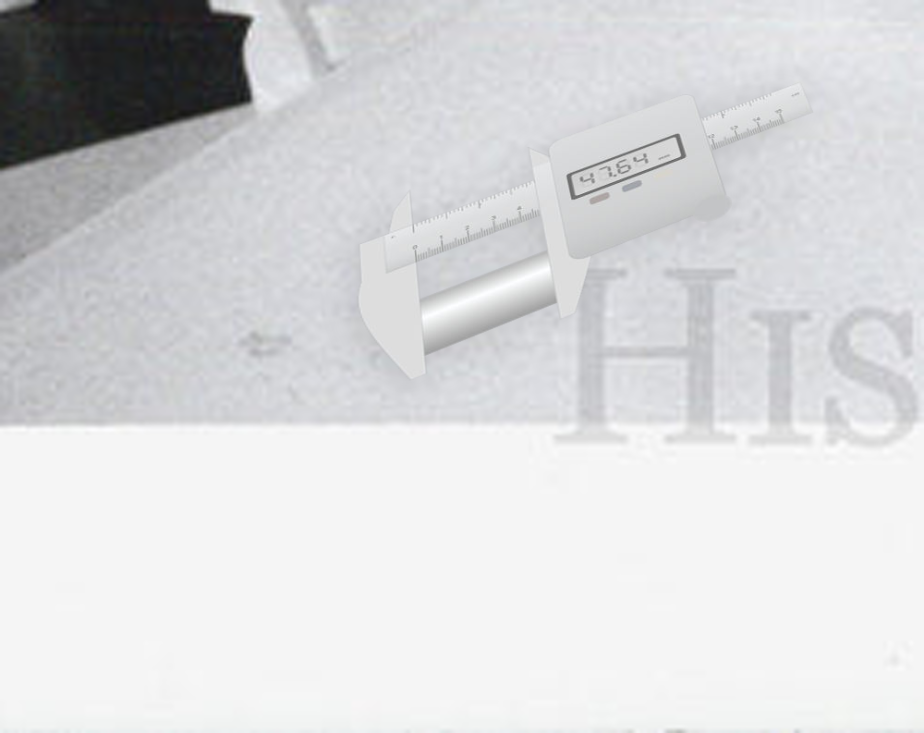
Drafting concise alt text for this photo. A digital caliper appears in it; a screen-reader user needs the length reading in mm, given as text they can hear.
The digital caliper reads 47.64 mm
